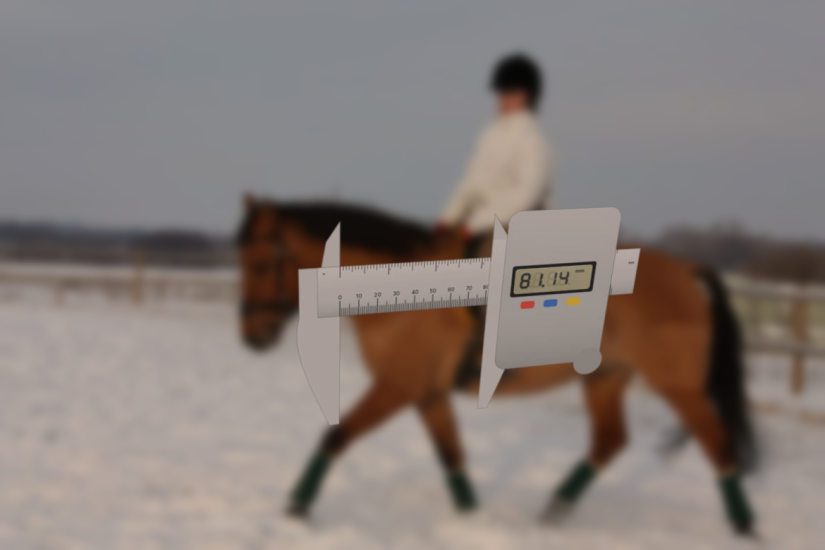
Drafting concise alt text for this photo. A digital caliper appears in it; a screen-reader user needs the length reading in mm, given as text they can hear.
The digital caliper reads 81.14 mm
